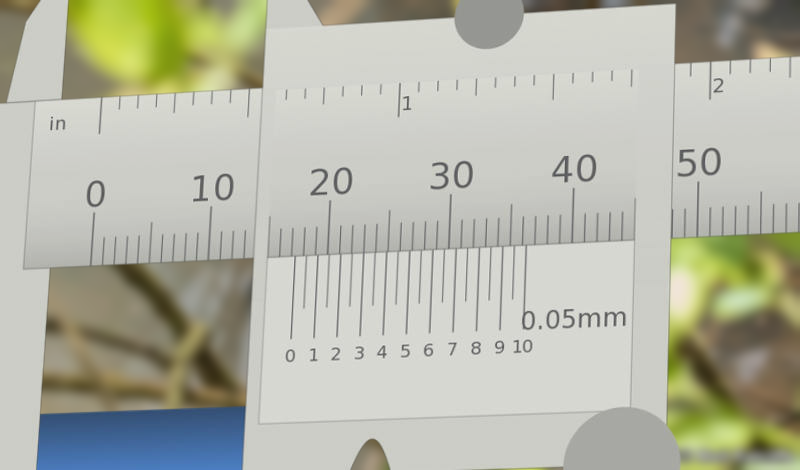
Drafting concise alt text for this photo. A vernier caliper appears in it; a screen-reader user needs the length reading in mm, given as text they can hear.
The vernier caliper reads 17.3 mm
